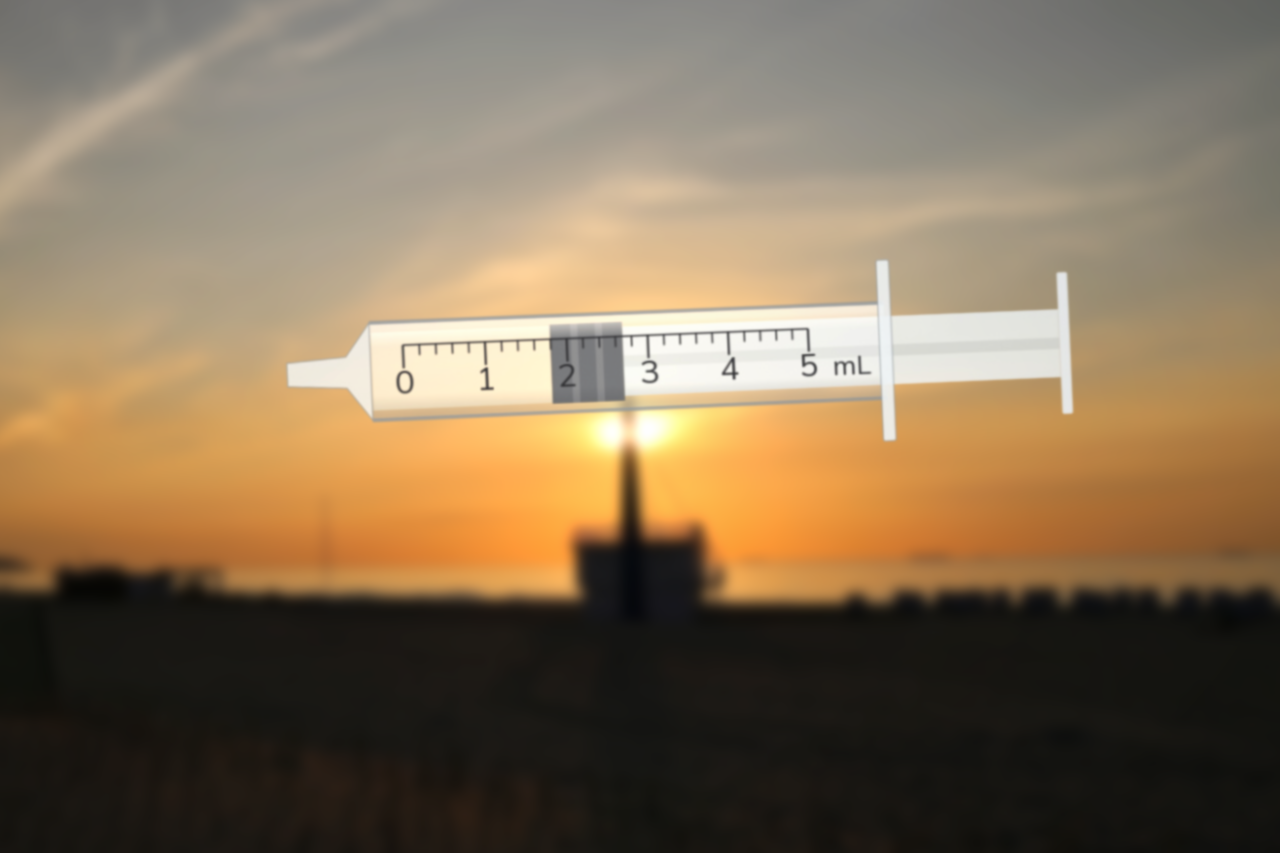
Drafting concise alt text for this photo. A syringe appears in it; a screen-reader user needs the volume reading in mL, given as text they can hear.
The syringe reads 1.8 mL
